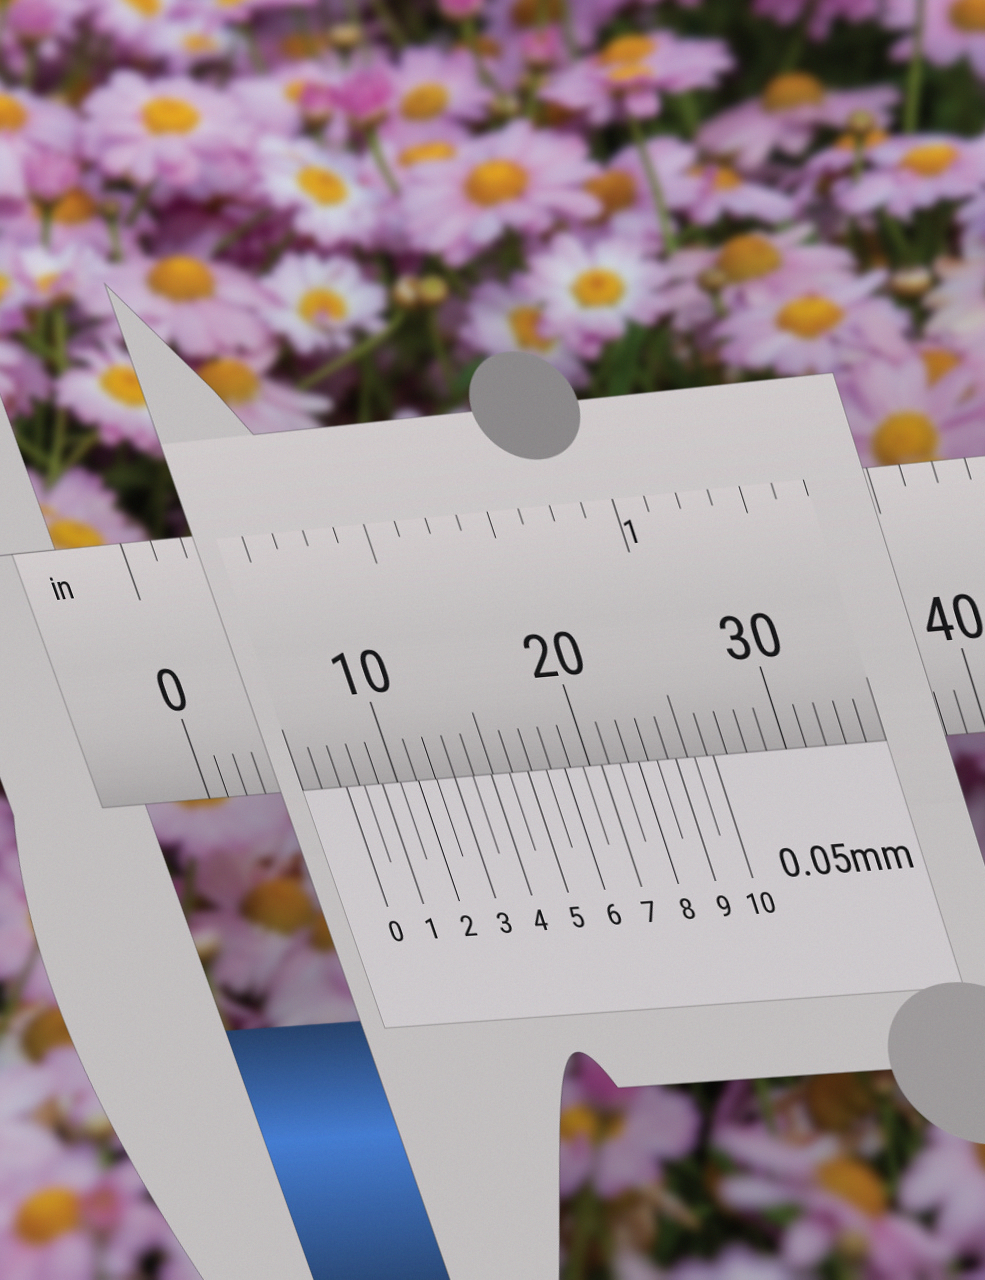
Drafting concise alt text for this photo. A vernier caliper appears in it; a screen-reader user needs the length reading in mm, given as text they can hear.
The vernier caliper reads 7.3 mm
